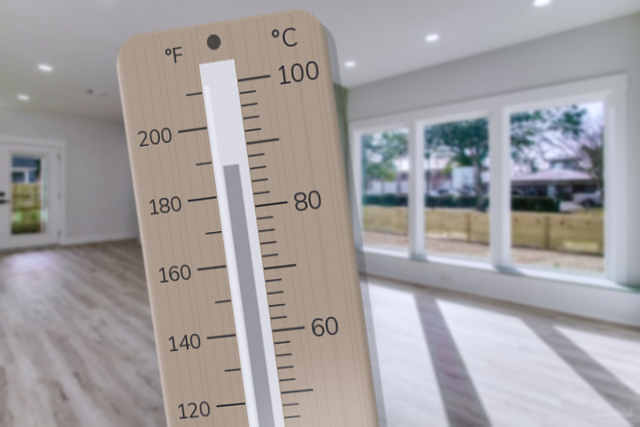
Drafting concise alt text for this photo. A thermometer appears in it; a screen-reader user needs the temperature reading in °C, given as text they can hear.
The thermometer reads 87 °C
